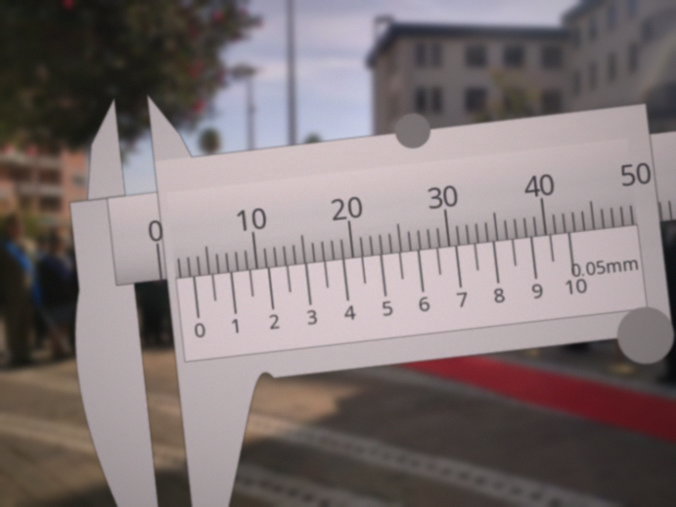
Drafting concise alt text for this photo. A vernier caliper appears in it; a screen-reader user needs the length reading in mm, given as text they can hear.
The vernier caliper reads 3.4 mm
